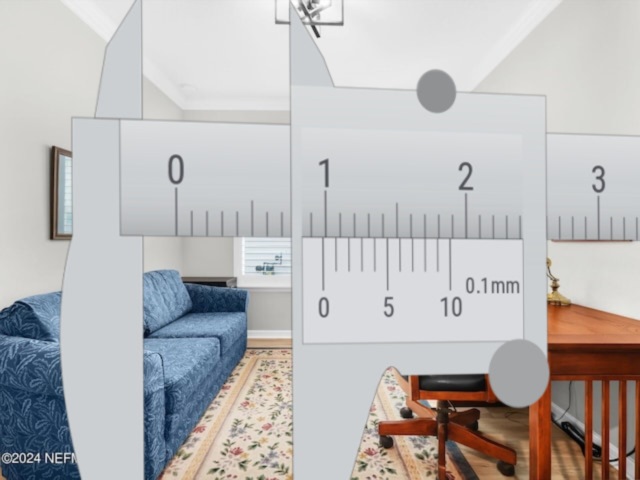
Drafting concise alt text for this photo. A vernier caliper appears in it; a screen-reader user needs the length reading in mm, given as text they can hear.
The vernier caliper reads 9.8 mm
